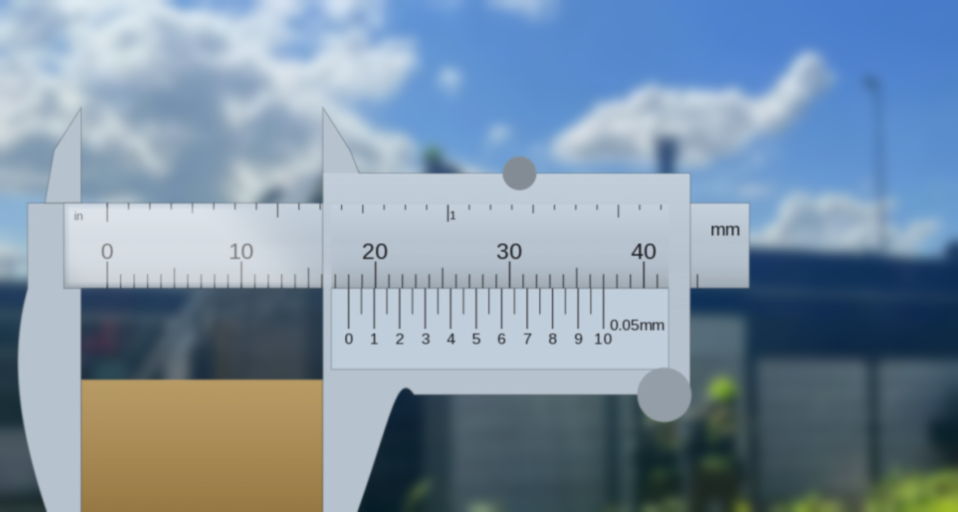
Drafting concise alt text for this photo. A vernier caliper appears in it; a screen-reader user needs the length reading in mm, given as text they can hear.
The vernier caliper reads 18.0 mm
